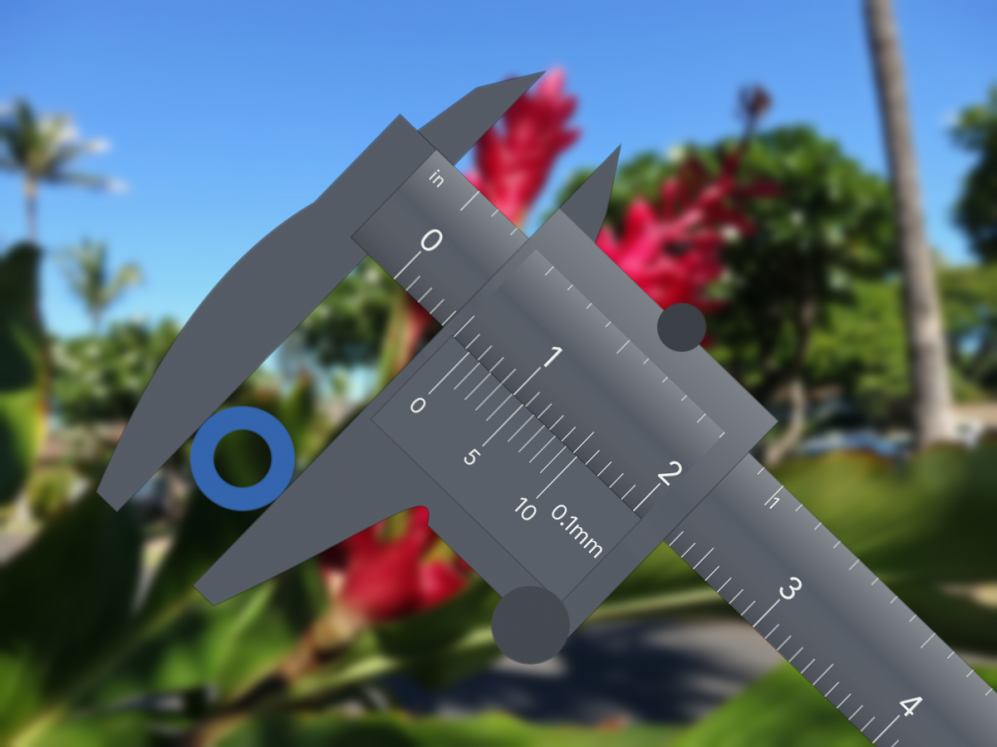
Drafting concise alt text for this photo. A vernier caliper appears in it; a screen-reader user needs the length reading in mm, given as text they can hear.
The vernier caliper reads 6.3 mm
